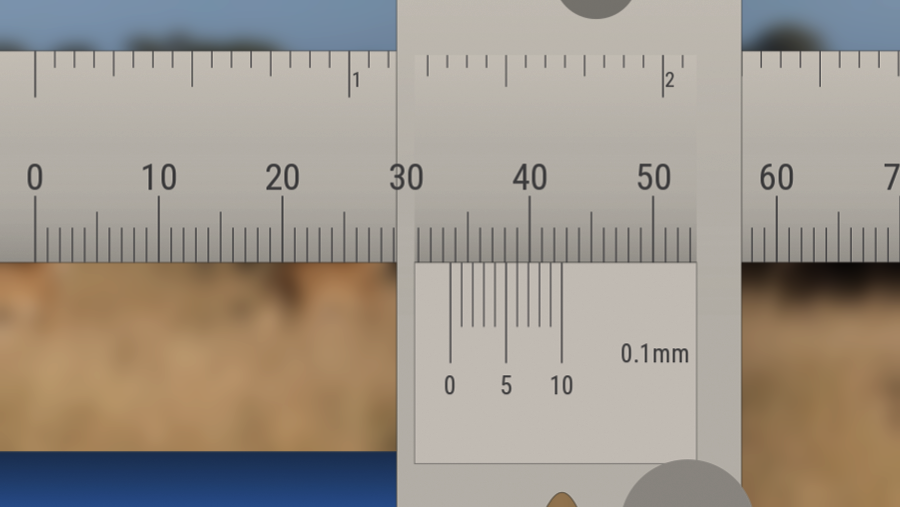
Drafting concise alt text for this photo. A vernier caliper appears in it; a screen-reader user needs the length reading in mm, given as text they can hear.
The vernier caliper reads 33.6 mm
